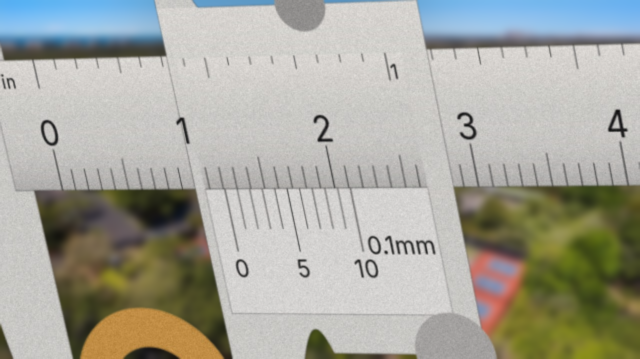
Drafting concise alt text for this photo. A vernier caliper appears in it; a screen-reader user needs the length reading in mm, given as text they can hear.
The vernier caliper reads 12.1 mm
